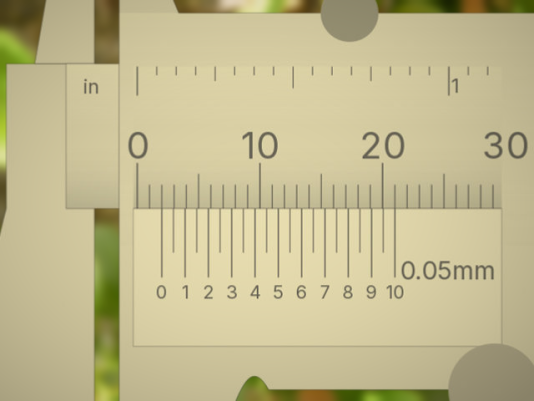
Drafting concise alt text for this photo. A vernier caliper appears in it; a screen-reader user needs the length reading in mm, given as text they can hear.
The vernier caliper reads 2.0 mm
